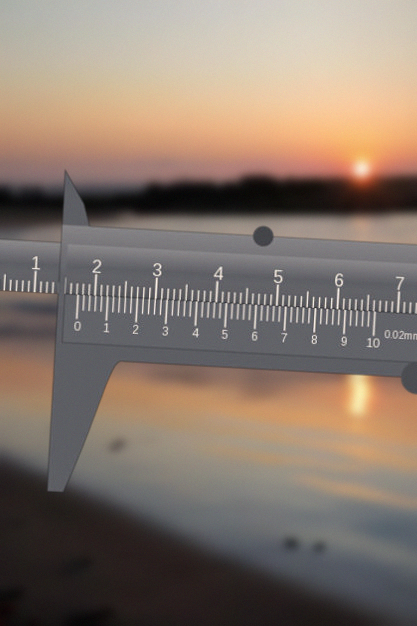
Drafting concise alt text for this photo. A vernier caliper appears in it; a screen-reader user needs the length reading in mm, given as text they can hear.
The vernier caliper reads 17.2 mm
